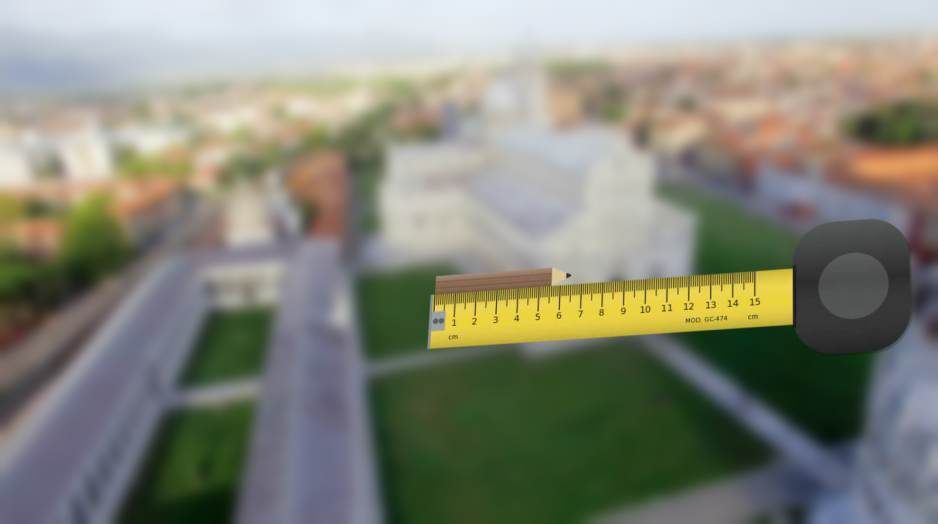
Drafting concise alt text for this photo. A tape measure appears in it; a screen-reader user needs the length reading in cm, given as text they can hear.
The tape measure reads 6.5 cm
